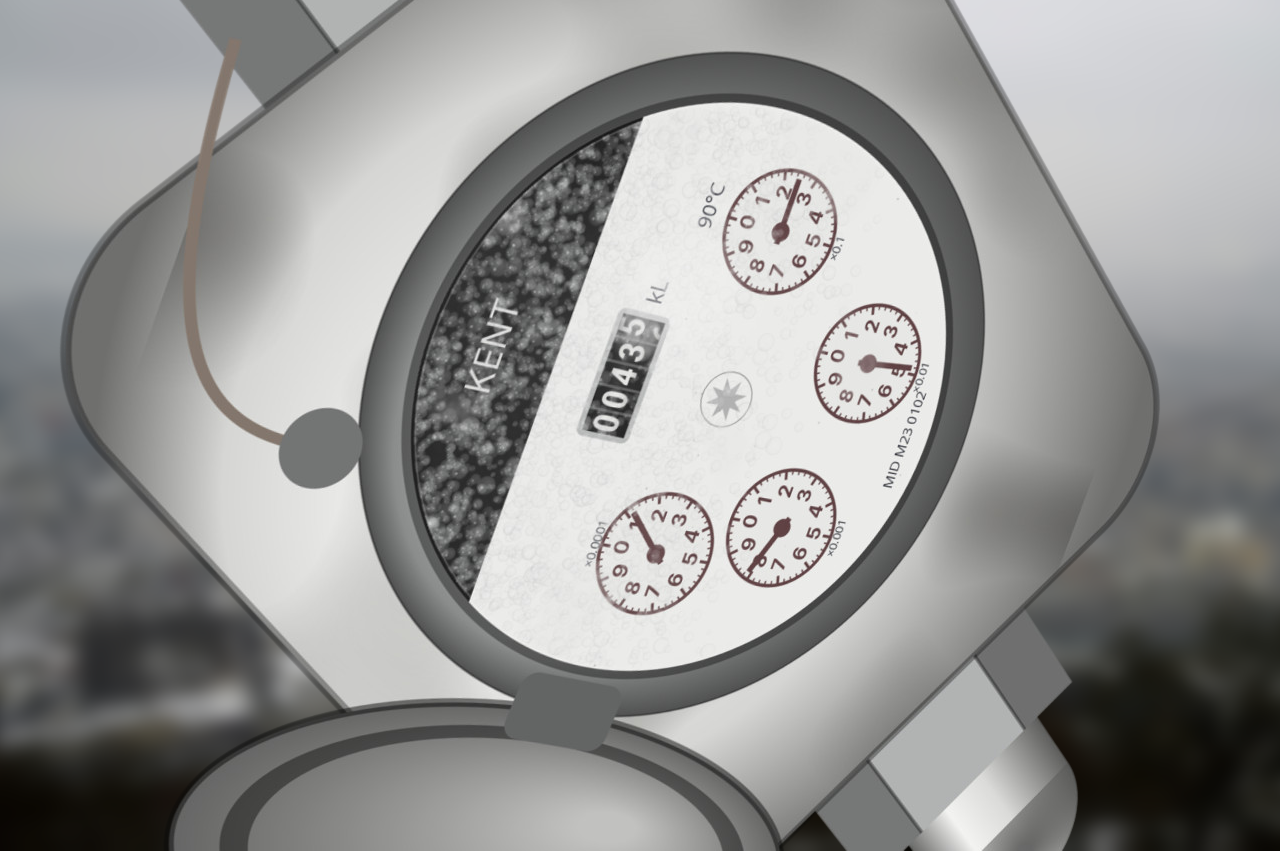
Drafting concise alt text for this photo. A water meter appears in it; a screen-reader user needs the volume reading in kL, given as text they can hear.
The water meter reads 435.2481 kL
